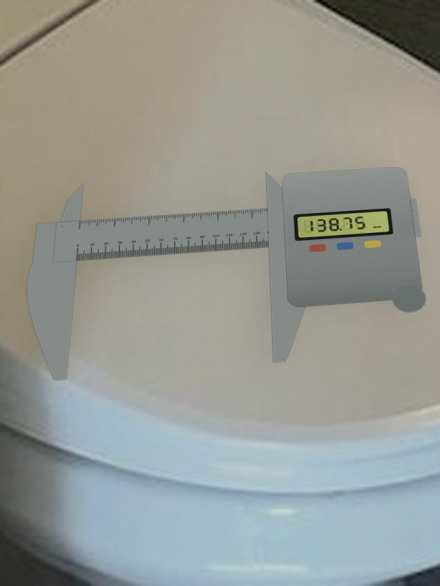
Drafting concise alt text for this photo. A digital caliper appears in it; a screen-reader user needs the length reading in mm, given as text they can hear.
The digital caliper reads 138.75 mm
